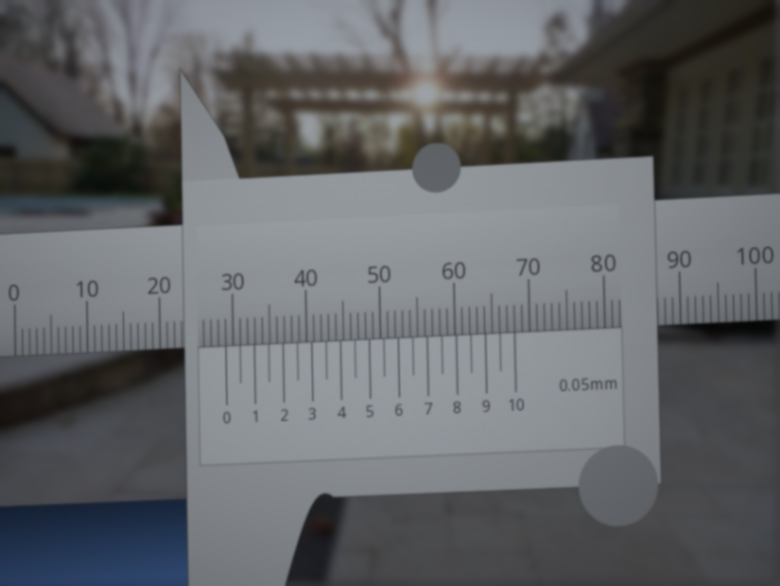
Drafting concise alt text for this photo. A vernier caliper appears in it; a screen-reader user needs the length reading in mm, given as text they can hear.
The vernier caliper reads 29.0 mm
